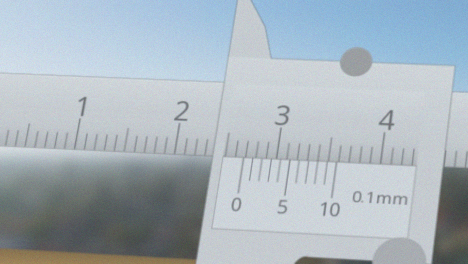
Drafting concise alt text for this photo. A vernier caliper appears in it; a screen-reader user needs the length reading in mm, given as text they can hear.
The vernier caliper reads 26.8 mm
